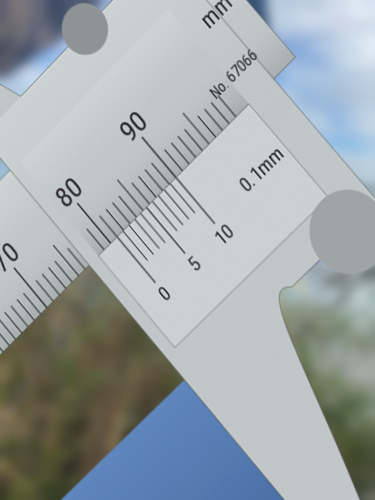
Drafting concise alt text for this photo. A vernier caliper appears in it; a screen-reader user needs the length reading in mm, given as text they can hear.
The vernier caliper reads 81.0 mm
